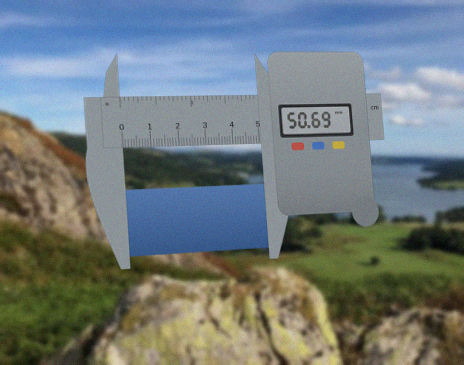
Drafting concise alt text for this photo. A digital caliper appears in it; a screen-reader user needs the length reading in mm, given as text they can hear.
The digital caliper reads 50.69 mm
